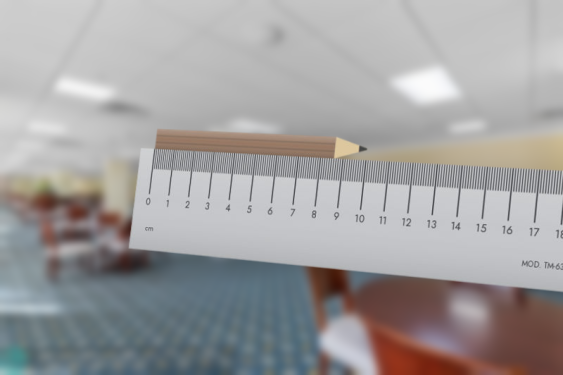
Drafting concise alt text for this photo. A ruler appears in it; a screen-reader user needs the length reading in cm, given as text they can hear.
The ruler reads 10 cm
